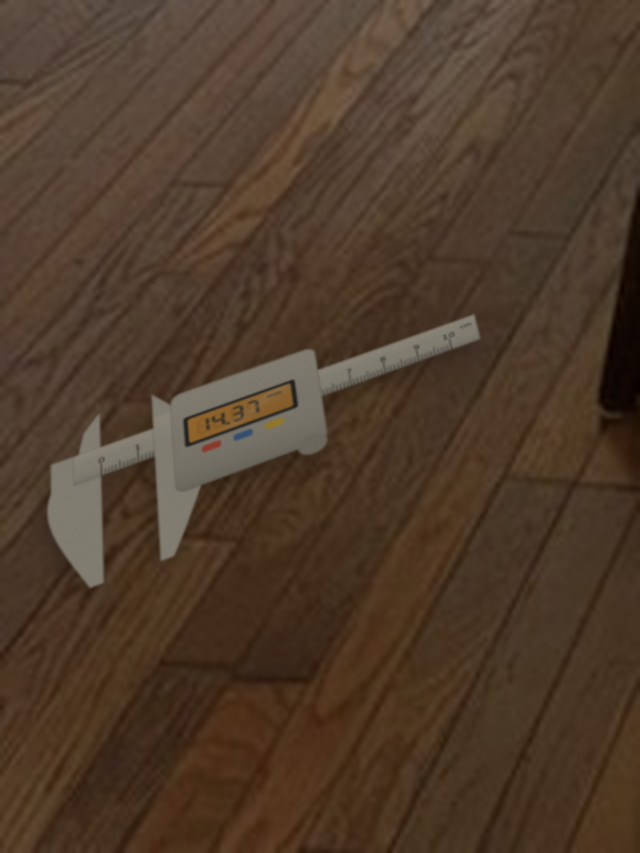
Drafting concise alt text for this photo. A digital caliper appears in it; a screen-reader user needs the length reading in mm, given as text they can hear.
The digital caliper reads 14.37 mm
